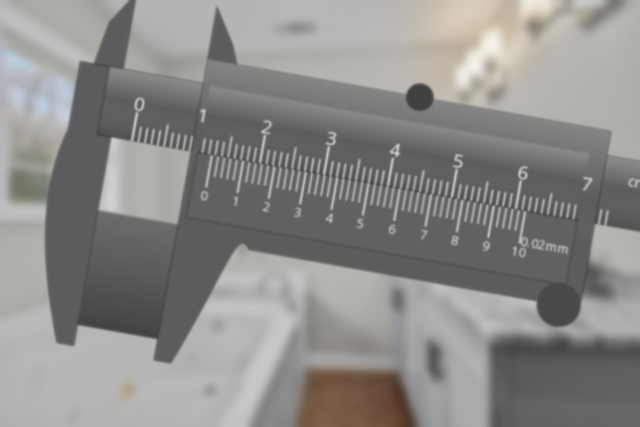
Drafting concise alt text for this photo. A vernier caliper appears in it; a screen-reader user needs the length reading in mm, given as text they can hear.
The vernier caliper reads 12.5 mm
